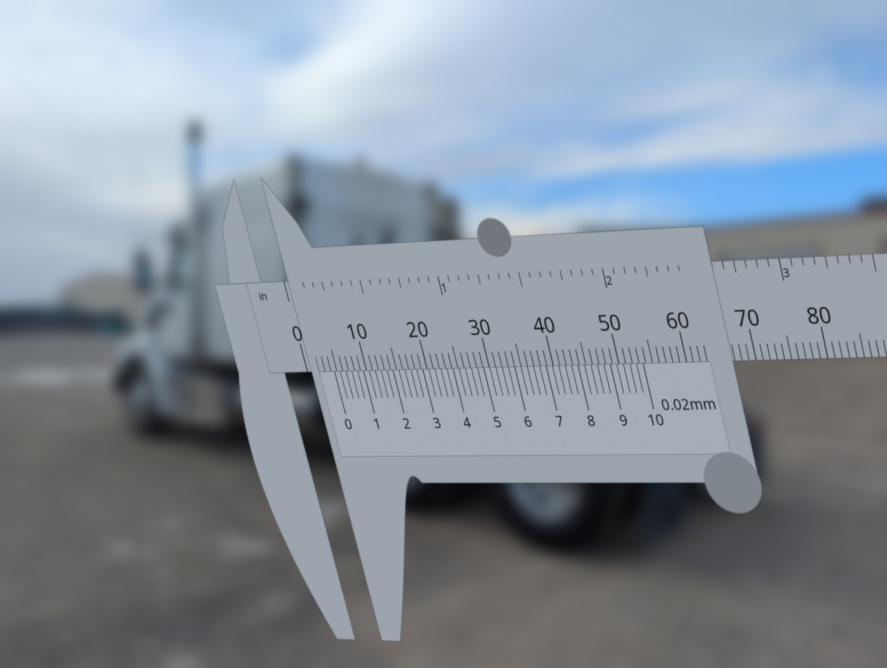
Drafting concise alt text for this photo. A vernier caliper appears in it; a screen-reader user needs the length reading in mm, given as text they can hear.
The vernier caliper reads 4.6 mm
